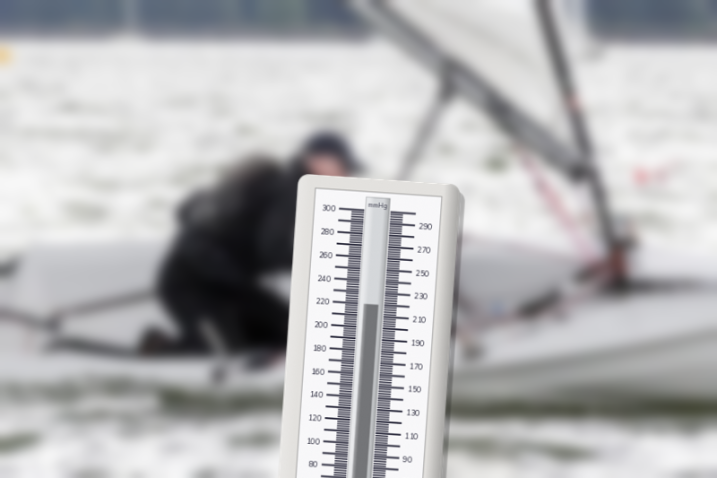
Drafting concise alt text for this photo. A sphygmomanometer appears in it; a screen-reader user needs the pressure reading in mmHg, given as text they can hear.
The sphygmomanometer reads 220 mmHg
